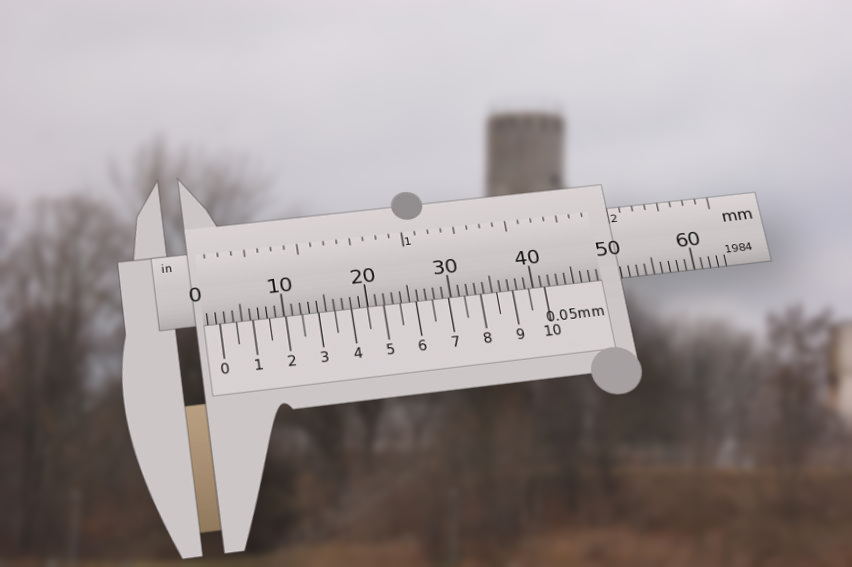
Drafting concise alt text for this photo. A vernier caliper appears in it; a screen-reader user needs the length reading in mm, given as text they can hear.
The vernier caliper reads 2.4 mm
